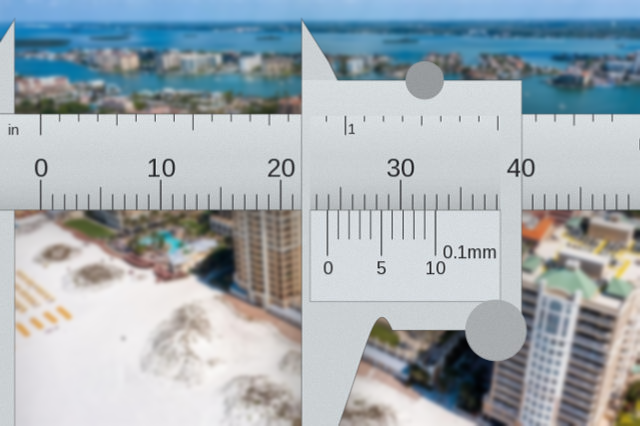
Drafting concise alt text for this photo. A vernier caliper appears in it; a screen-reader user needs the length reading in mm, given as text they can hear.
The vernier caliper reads 23.9 mm
